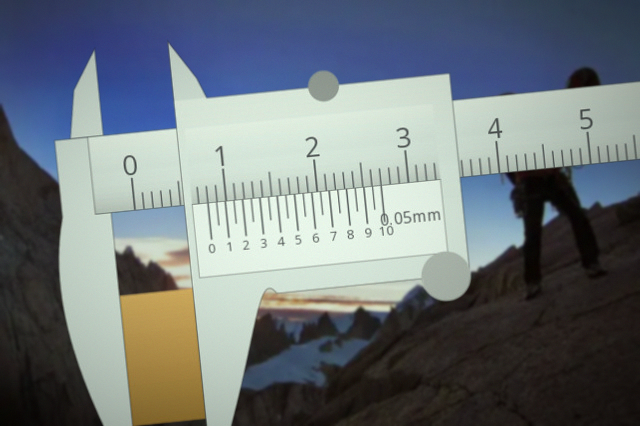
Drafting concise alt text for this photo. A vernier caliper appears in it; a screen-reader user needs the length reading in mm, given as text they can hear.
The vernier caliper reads 8.0 mm
